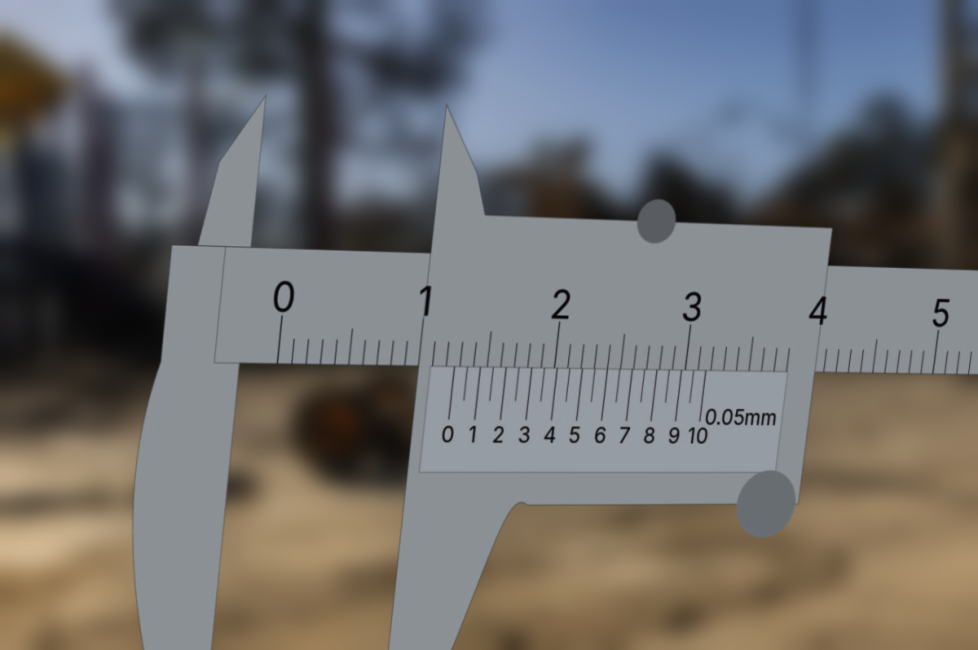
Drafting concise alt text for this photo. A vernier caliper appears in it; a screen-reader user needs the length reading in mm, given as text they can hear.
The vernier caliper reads 12.6 mm
